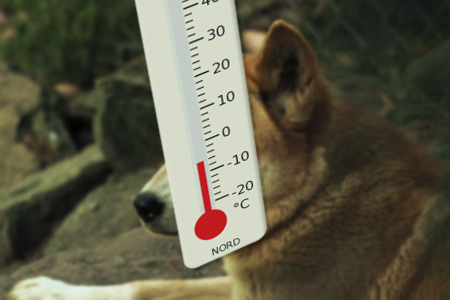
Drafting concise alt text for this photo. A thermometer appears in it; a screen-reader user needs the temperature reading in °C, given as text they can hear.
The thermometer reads -6 °C
